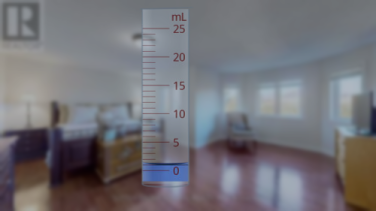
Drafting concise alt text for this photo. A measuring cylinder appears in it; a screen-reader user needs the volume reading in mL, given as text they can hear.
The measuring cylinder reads 1 mL
